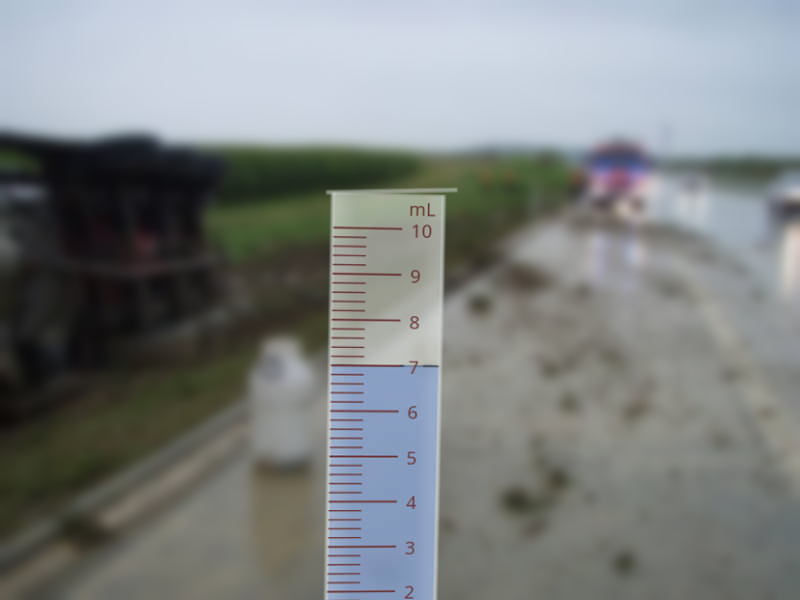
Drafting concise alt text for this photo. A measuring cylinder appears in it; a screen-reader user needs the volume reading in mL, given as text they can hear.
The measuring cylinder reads 7 mL
